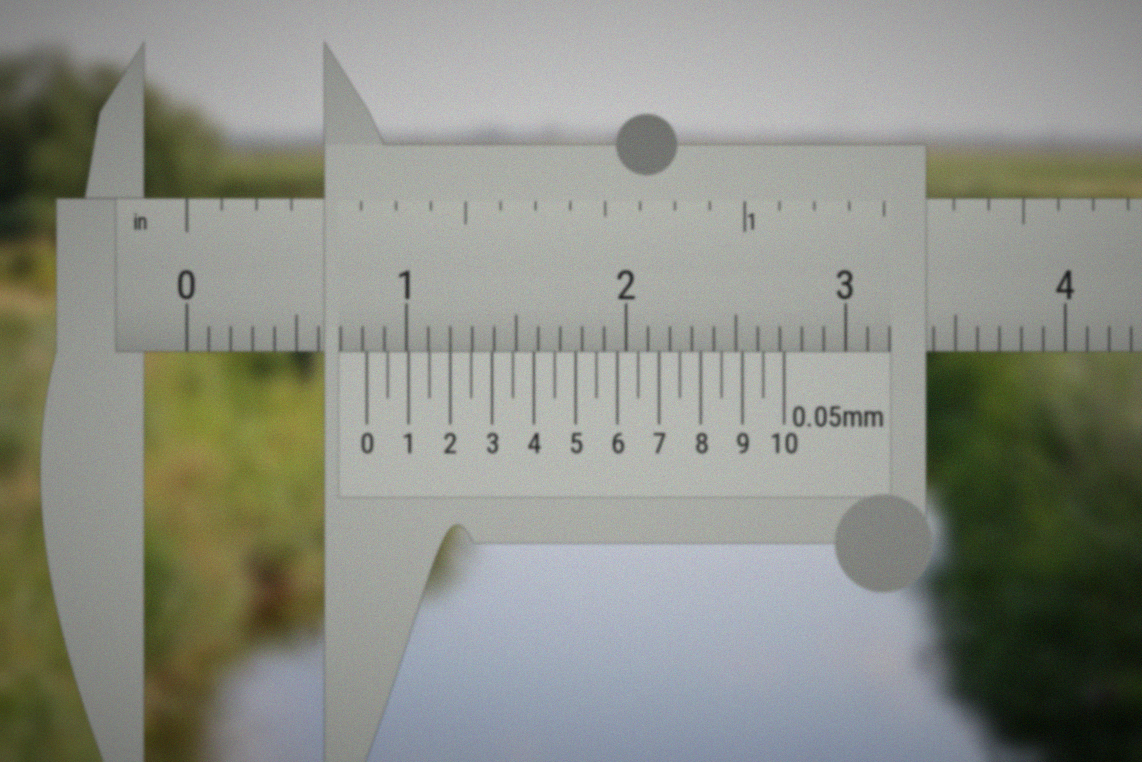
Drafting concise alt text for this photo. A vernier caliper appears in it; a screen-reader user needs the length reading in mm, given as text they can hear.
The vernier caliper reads 8.2 mm
